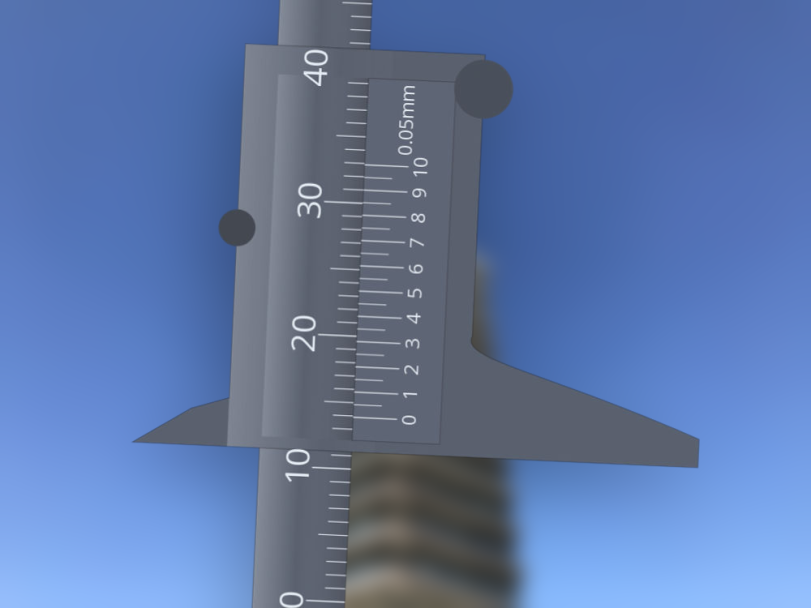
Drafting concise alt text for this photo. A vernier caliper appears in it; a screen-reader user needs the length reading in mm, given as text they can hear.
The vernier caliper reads 13.9 mm
